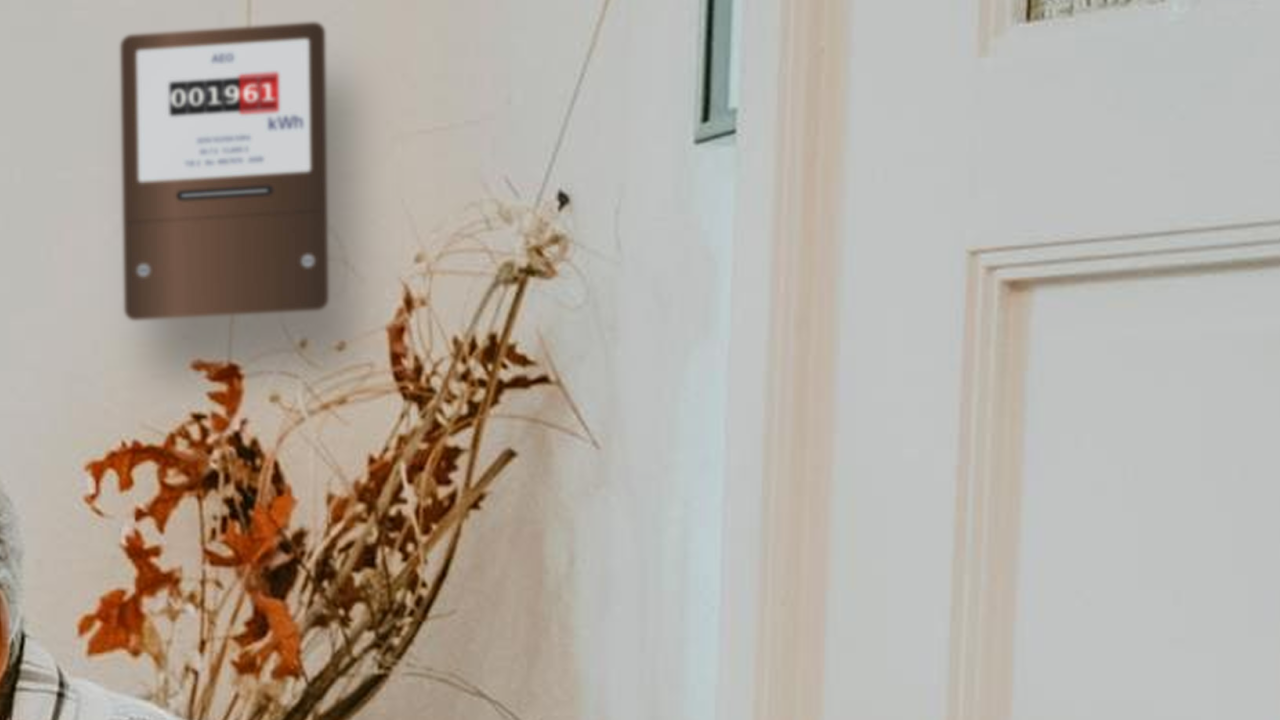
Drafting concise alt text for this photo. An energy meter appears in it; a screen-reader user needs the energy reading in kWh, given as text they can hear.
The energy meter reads 19.61 kWh
